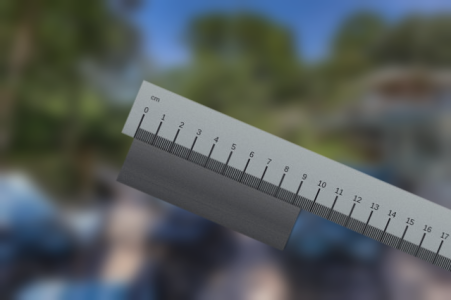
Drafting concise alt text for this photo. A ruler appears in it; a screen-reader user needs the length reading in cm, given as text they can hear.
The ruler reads 9.5 cm
